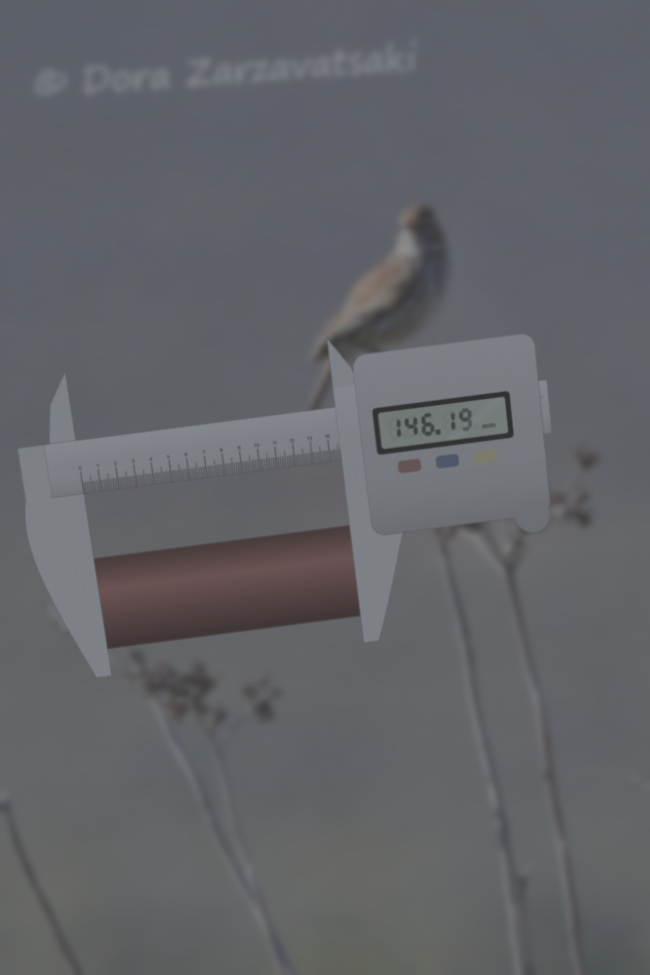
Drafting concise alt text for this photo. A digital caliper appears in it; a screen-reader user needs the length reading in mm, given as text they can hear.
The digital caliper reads 146.19 mm
